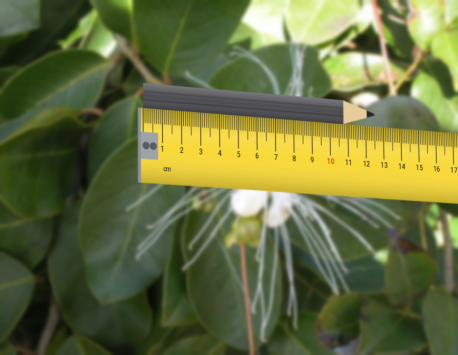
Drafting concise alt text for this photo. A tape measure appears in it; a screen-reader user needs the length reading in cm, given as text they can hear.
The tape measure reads 12.5 cm
